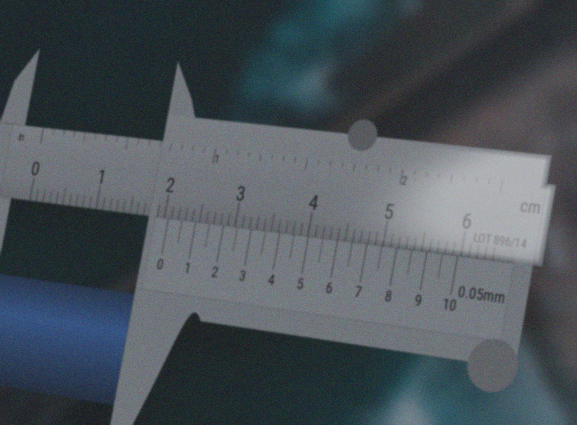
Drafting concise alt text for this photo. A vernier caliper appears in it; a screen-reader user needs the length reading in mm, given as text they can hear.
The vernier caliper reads 20.6 mm
